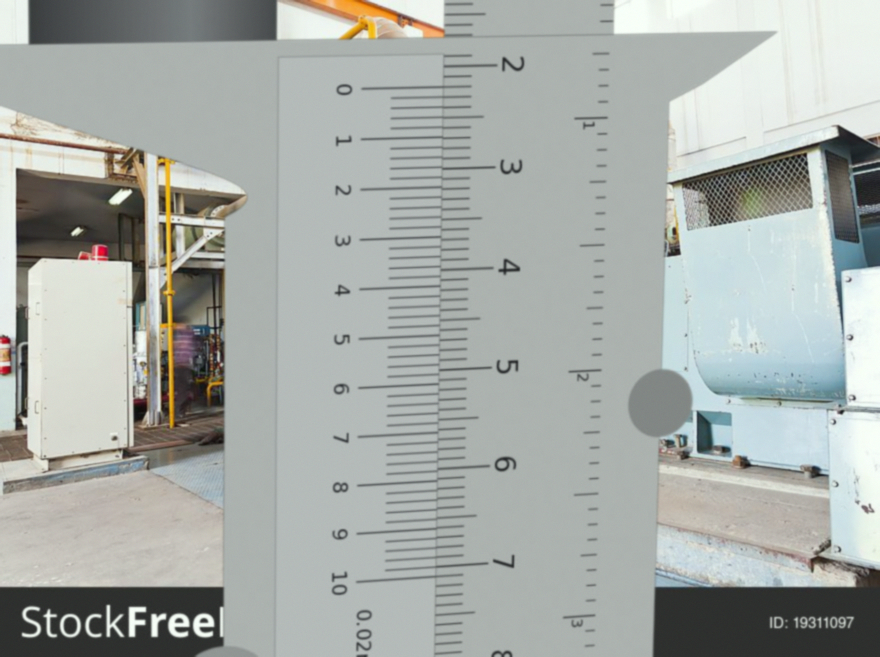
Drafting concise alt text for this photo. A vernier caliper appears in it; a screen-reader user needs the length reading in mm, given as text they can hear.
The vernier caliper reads 22.0 mm
